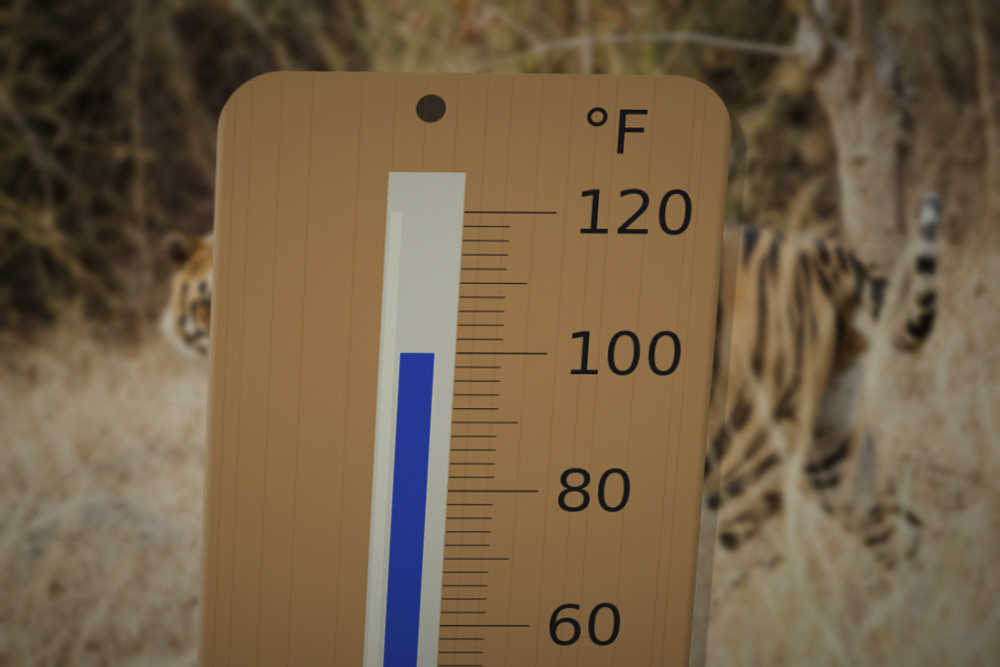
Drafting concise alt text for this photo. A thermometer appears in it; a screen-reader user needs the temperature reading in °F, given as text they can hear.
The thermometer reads 100 °F
